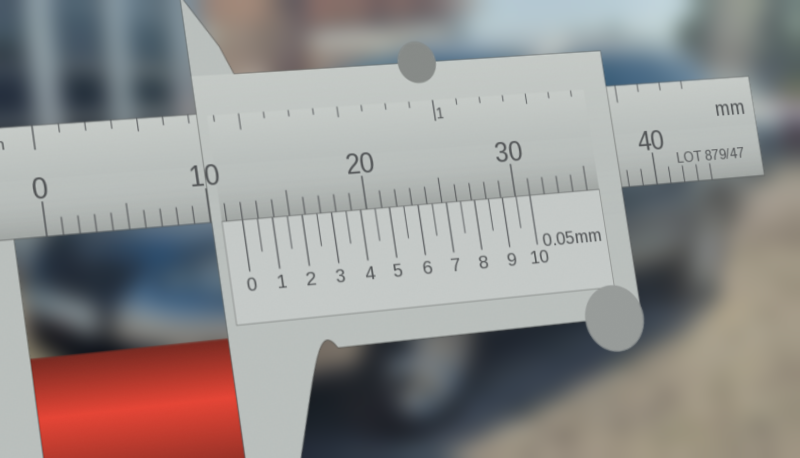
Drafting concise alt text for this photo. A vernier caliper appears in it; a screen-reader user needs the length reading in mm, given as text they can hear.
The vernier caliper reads 12.0 mm
